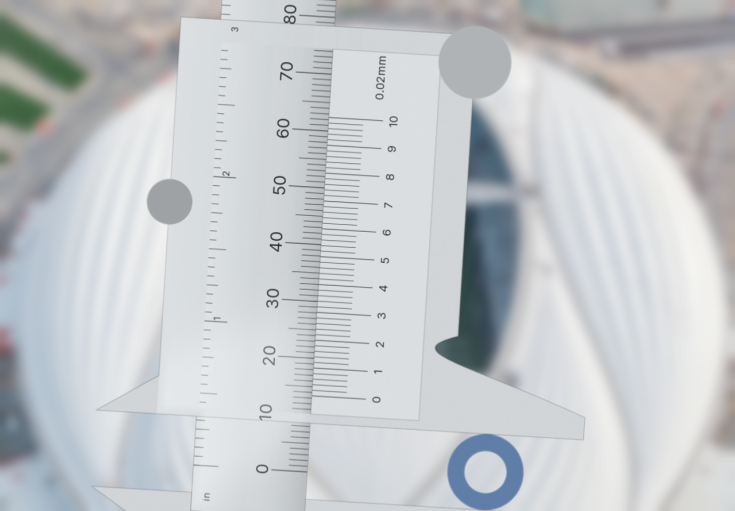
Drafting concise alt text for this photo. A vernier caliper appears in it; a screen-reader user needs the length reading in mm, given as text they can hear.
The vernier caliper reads 13.4 mm
